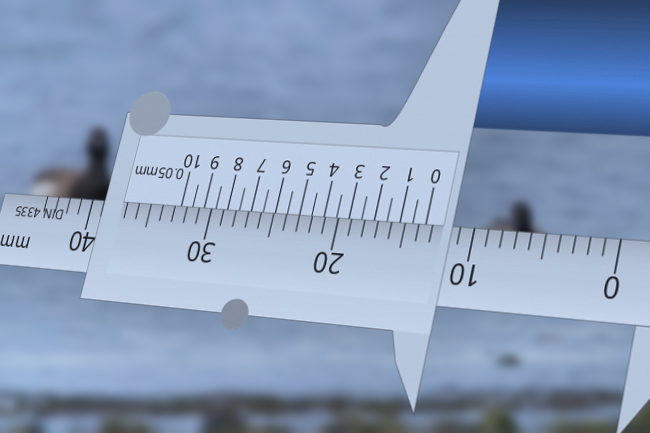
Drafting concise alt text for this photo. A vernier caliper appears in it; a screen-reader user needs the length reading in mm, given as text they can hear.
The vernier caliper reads 13.5 mm
